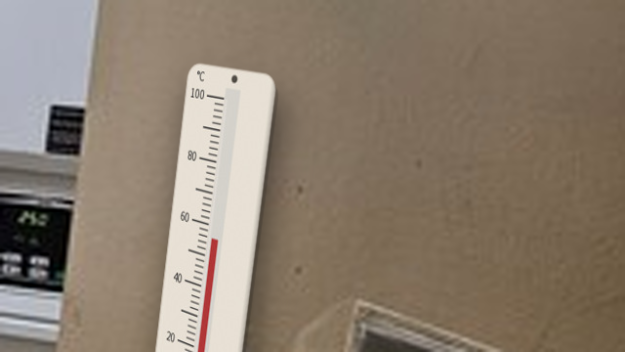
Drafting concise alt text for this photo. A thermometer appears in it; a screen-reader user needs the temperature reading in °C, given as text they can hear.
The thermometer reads 56 °C
